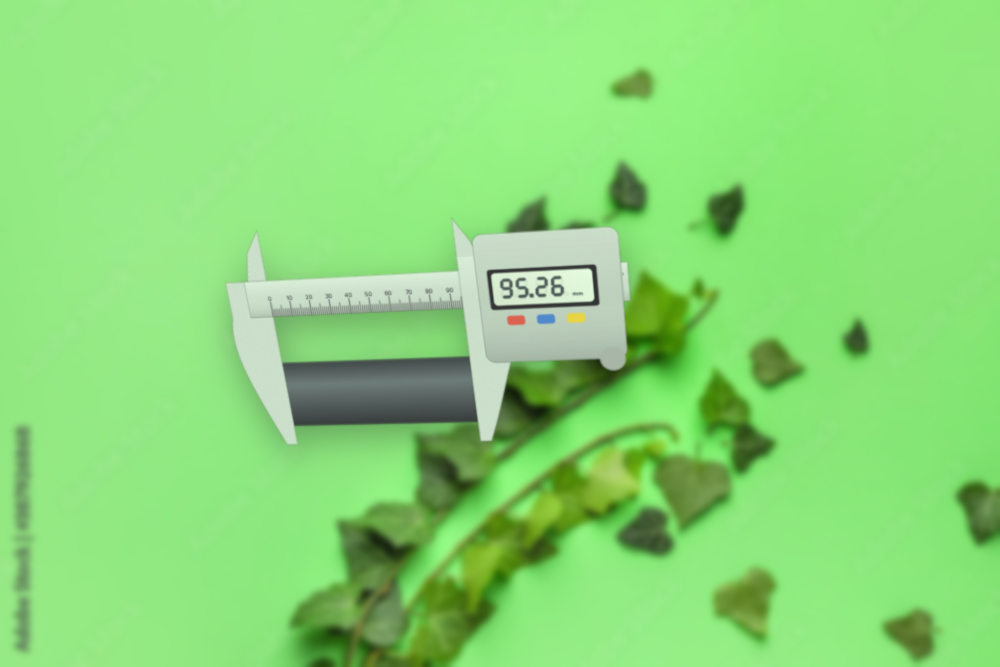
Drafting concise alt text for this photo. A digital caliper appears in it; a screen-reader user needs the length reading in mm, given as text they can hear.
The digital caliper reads 95.26 mm
